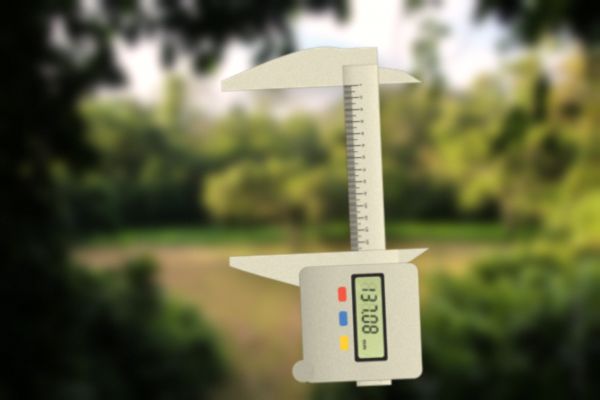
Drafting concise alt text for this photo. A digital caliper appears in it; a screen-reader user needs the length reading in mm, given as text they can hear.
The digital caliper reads 137.08 mm
